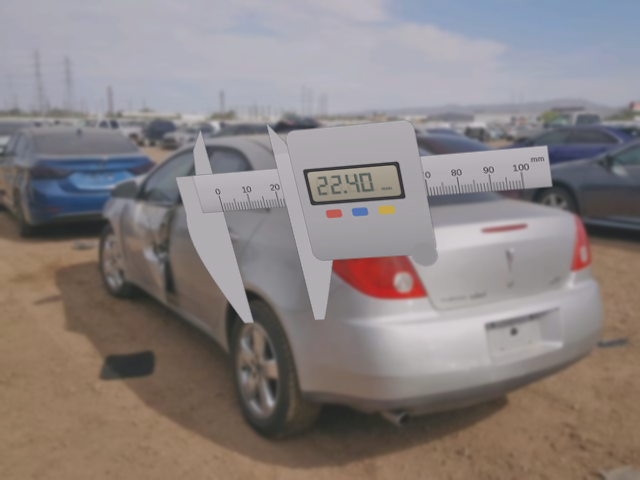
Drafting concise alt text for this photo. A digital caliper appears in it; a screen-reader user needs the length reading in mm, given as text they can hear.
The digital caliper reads 22.40 mm
